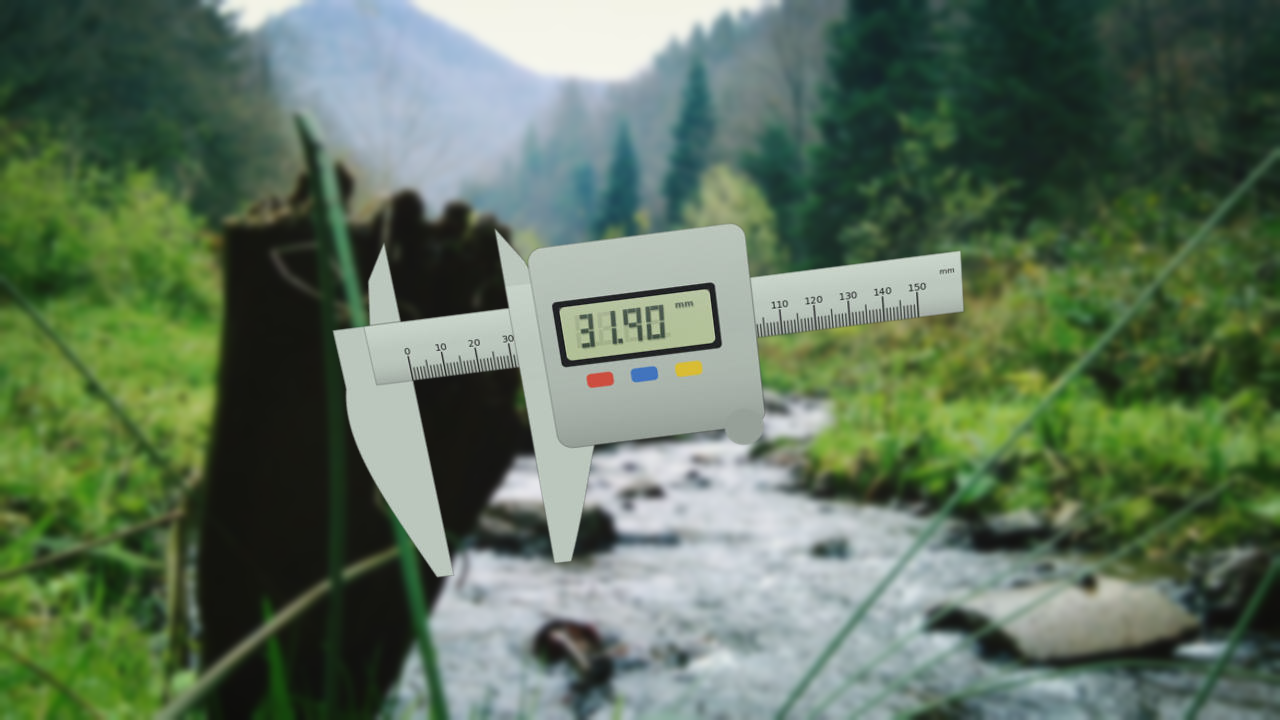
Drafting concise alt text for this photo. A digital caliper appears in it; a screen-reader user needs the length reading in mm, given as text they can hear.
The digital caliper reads 31.90 mm
